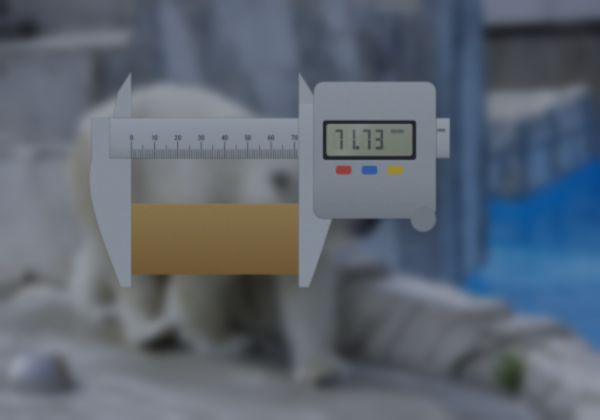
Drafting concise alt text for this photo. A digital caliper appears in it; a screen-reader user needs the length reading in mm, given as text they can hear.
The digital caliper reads 71.73 mm
